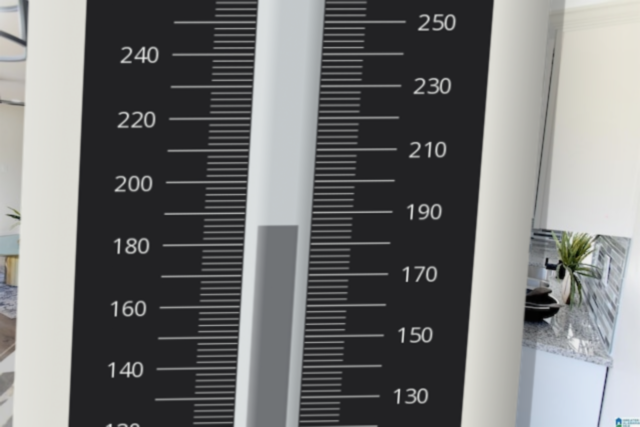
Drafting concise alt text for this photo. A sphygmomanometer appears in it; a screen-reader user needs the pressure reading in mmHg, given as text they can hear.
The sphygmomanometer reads 186 mmHg
